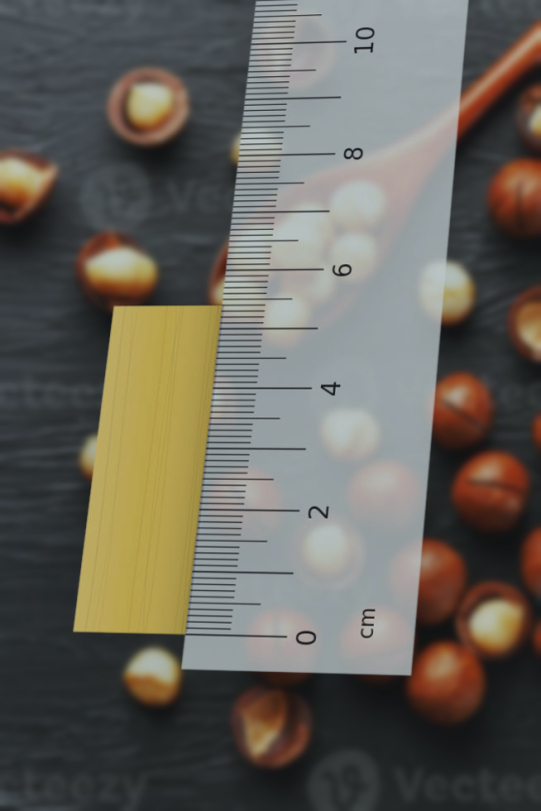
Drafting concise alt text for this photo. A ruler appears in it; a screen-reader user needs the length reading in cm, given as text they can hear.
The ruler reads 5.4 cm
